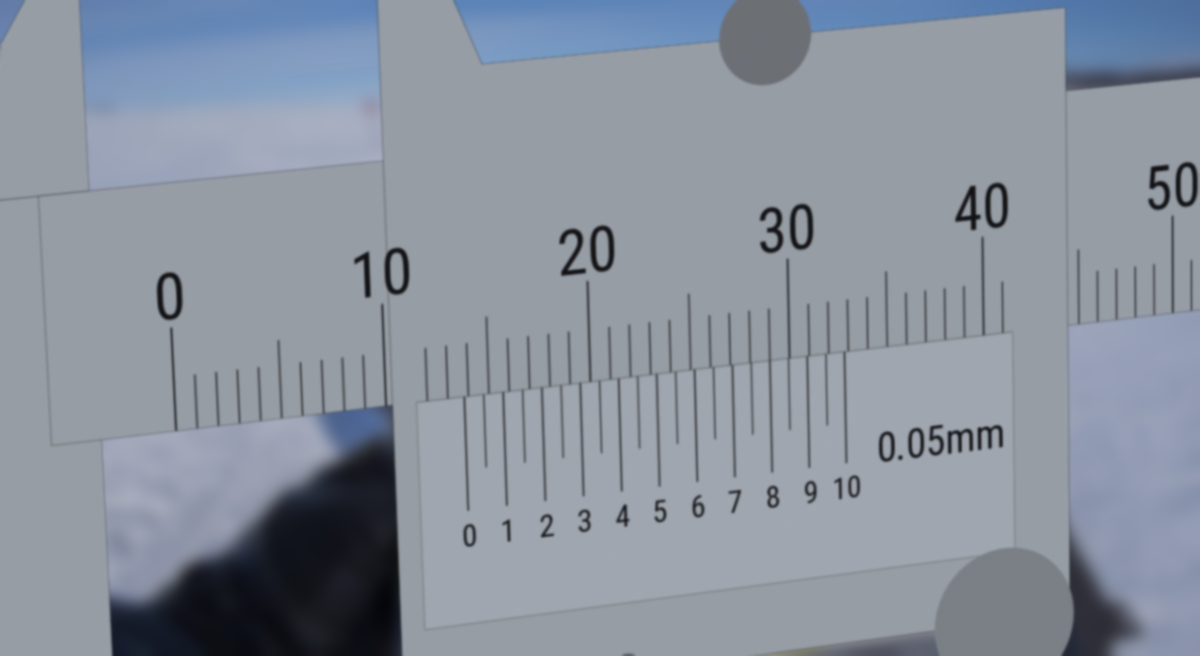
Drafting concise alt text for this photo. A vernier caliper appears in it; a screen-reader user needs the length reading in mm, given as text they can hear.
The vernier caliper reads 13.8 mm
